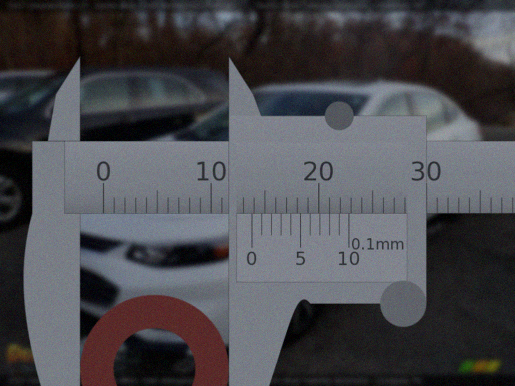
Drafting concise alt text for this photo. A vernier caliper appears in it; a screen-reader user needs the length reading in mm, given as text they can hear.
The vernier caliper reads 13.8 mm
